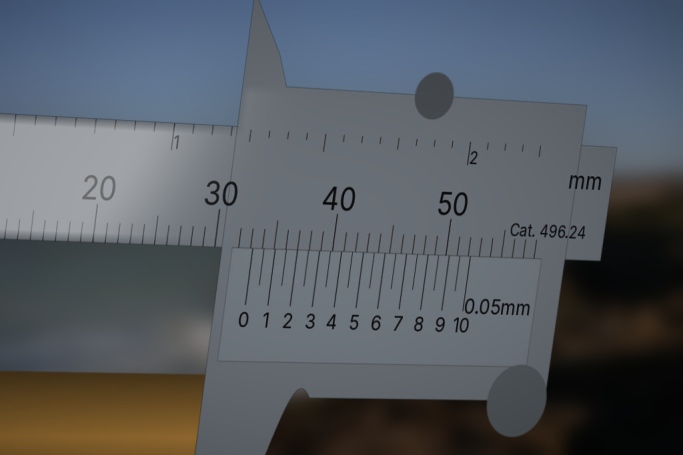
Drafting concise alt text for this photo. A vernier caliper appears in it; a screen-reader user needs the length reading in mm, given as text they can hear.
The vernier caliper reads 33.2 mm
